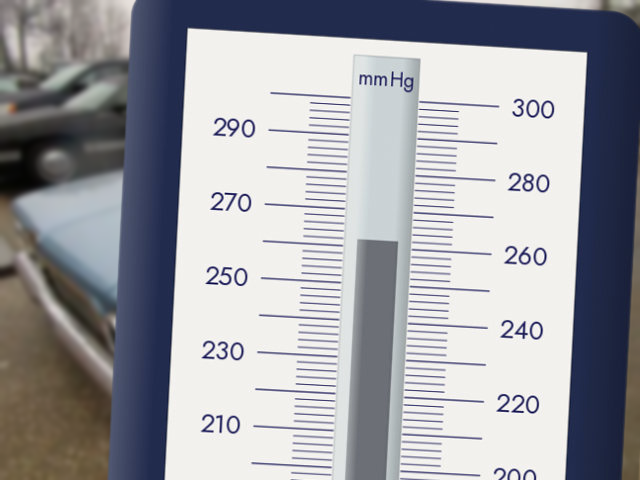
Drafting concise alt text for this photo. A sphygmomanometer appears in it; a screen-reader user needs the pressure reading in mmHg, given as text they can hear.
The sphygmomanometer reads 262 mmHg
